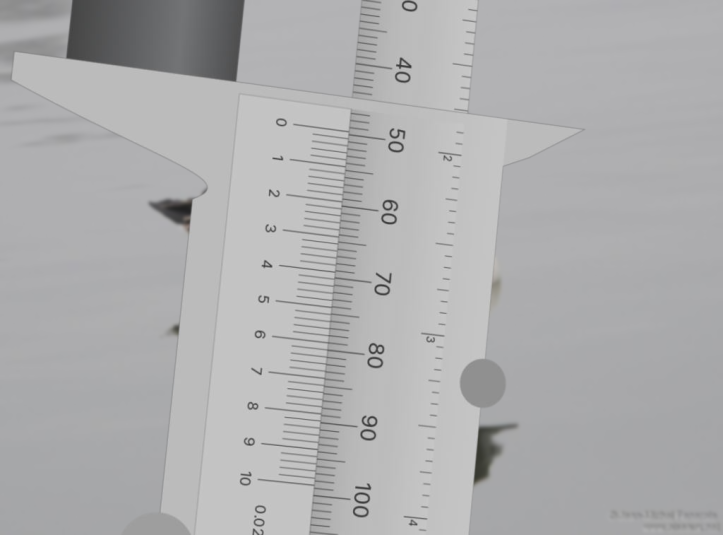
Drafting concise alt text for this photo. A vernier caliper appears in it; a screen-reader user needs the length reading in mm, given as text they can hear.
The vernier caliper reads 49.6 mm
